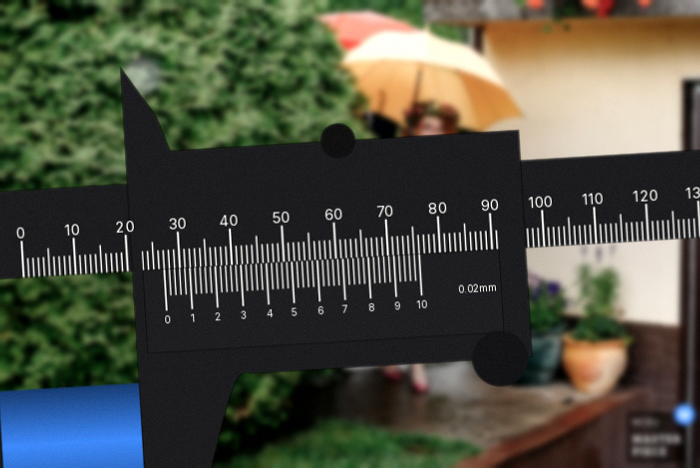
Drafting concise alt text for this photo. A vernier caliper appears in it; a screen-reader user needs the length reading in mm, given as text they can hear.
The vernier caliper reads 27.0 mm
